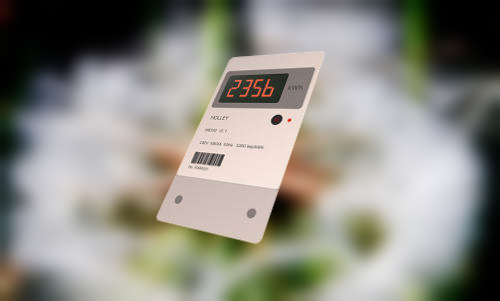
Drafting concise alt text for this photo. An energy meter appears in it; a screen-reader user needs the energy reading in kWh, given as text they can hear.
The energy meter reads 2356 kWh
